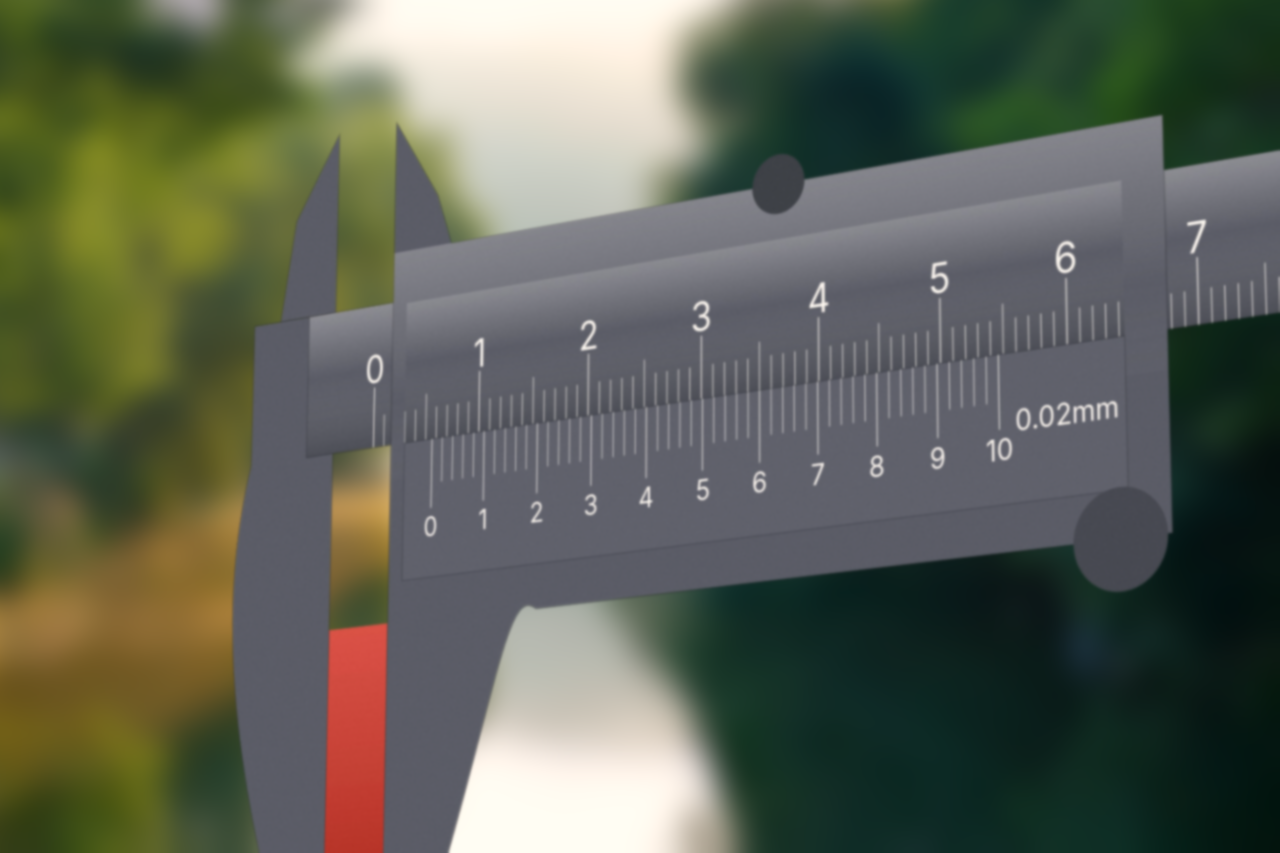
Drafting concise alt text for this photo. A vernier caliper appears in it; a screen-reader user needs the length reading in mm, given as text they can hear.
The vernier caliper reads 5.6 mm
